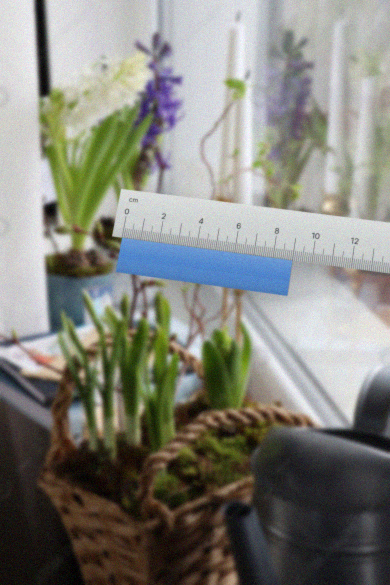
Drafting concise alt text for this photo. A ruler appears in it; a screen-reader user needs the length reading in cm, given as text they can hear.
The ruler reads 9 cm
